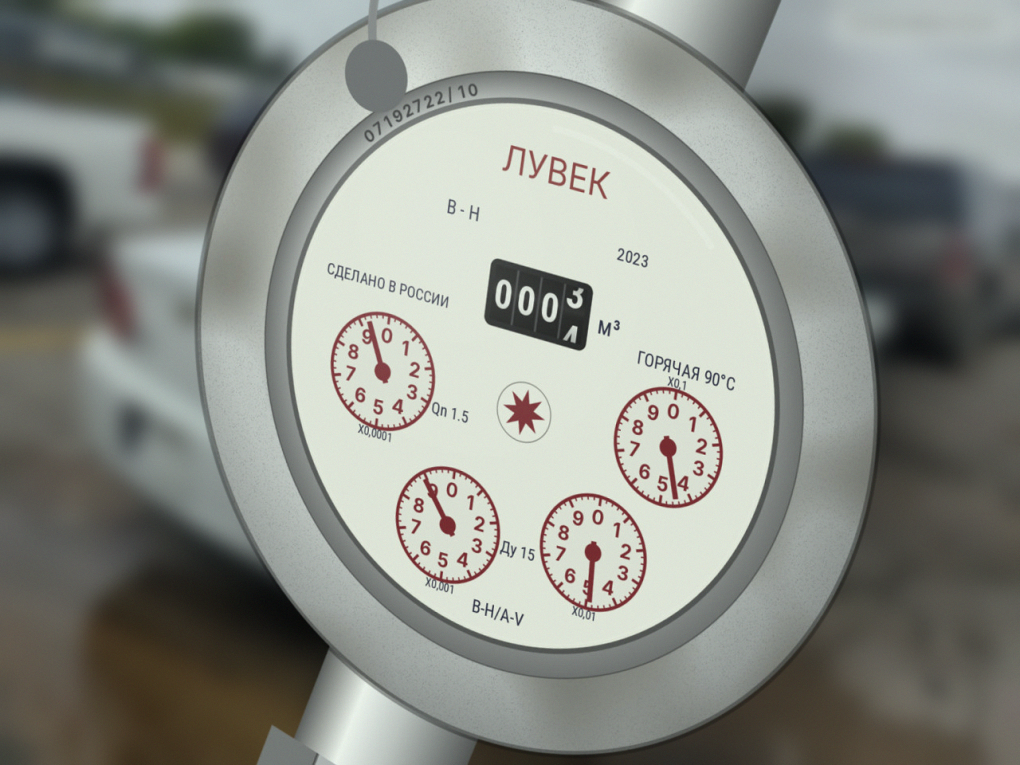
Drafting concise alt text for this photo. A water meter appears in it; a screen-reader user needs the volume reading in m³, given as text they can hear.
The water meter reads 3.4489 m³
